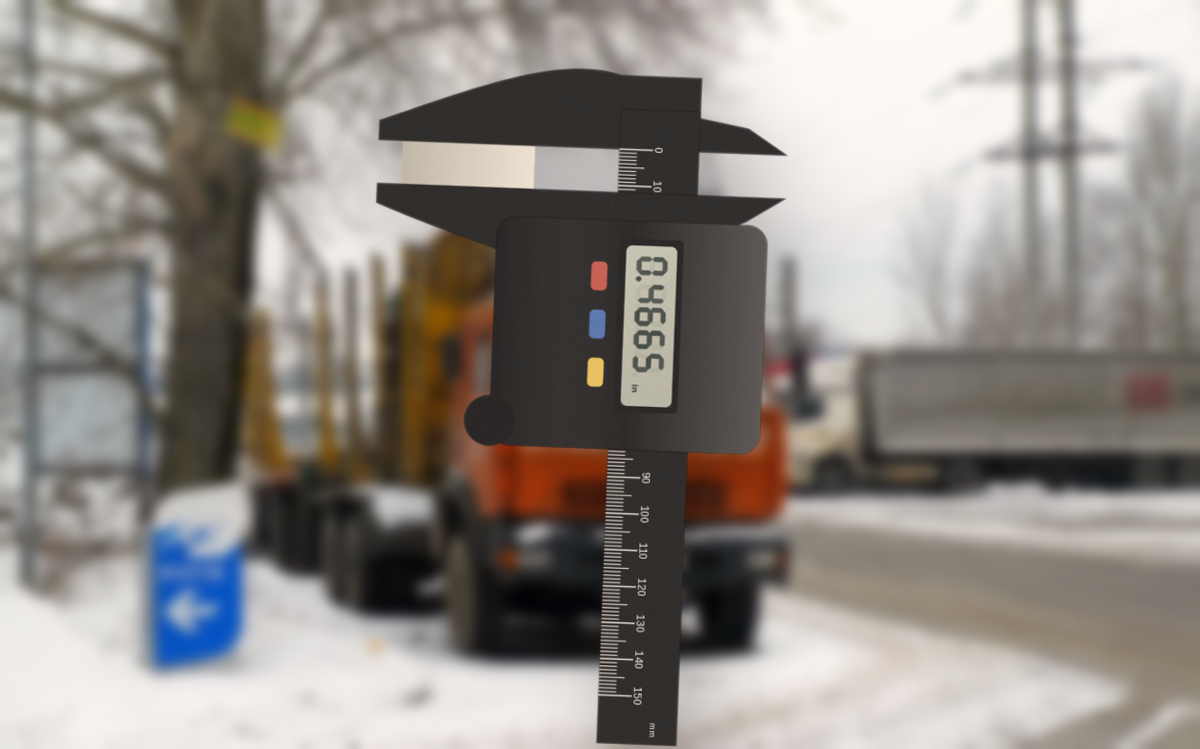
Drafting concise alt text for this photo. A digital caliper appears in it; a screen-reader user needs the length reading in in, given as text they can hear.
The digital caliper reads 0.4665 in
